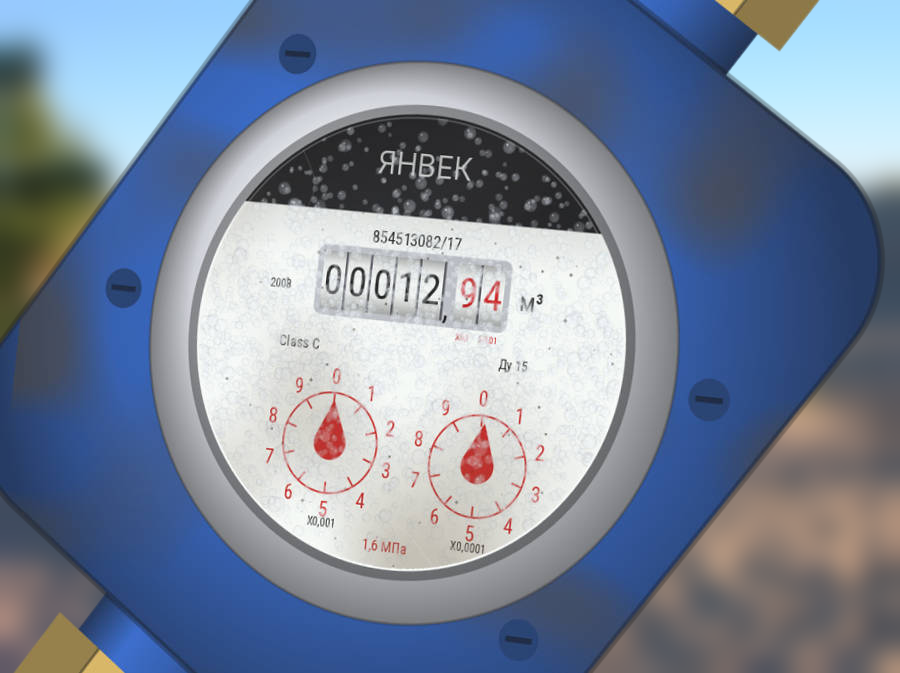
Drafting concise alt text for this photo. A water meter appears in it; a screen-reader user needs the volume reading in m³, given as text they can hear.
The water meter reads 12.9400 m³
